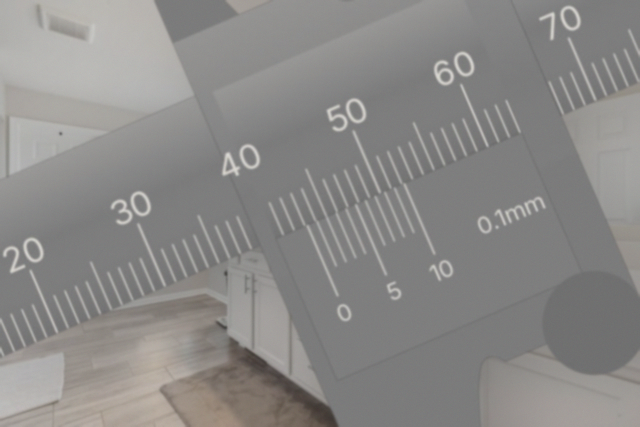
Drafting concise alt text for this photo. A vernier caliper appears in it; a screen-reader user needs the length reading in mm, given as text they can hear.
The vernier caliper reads 43.2 mm
